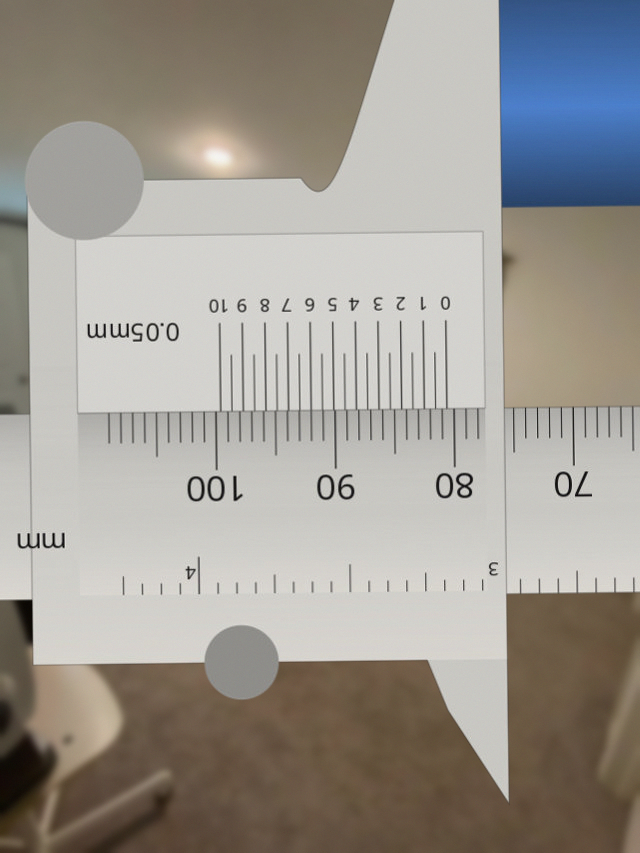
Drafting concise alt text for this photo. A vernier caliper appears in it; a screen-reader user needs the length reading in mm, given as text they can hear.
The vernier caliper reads 80.6 mm
